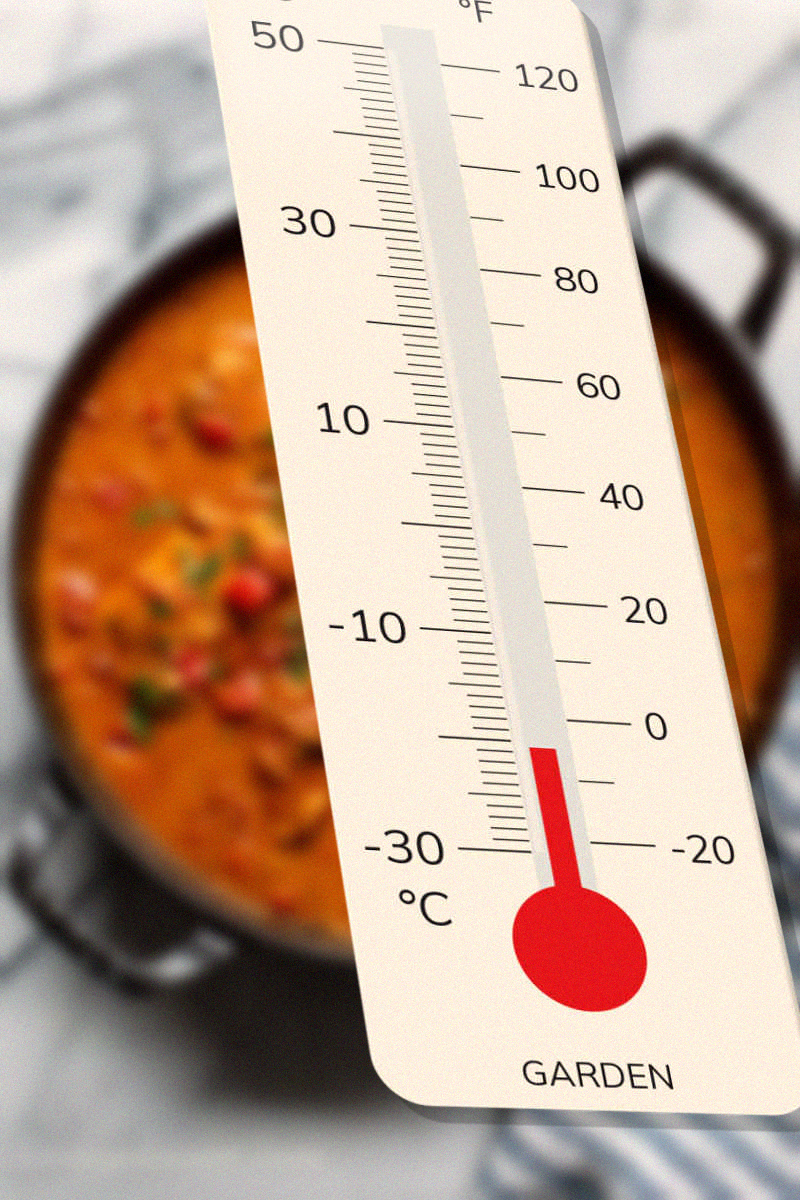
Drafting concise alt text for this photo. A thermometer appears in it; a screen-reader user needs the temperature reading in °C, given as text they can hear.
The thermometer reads -20.5 °C
